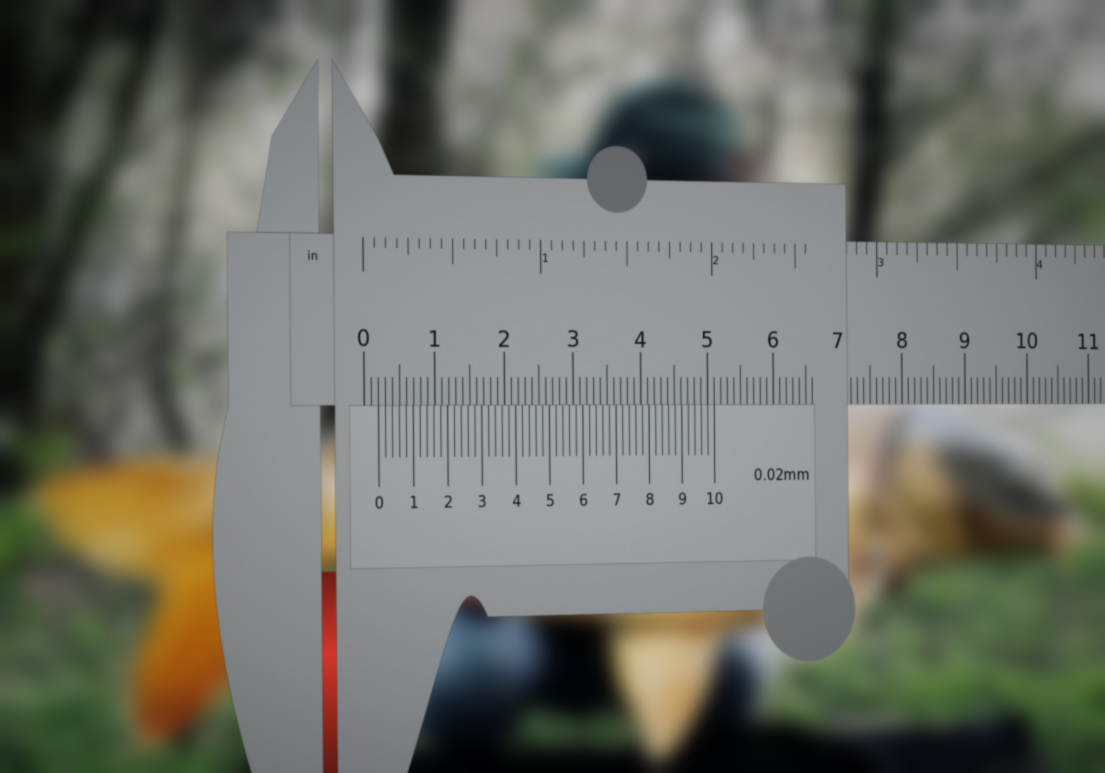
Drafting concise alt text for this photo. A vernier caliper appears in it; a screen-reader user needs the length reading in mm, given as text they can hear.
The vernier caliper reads 2.0 mm
